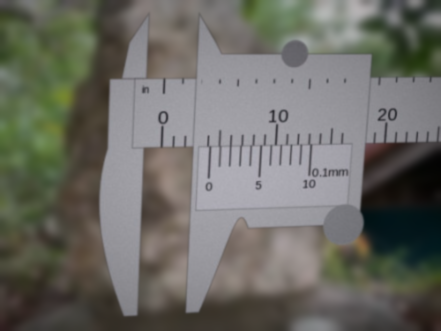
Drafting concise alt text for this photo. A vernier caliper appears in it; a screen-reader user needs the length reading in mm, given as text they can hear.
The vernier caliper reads 4.2 mm
